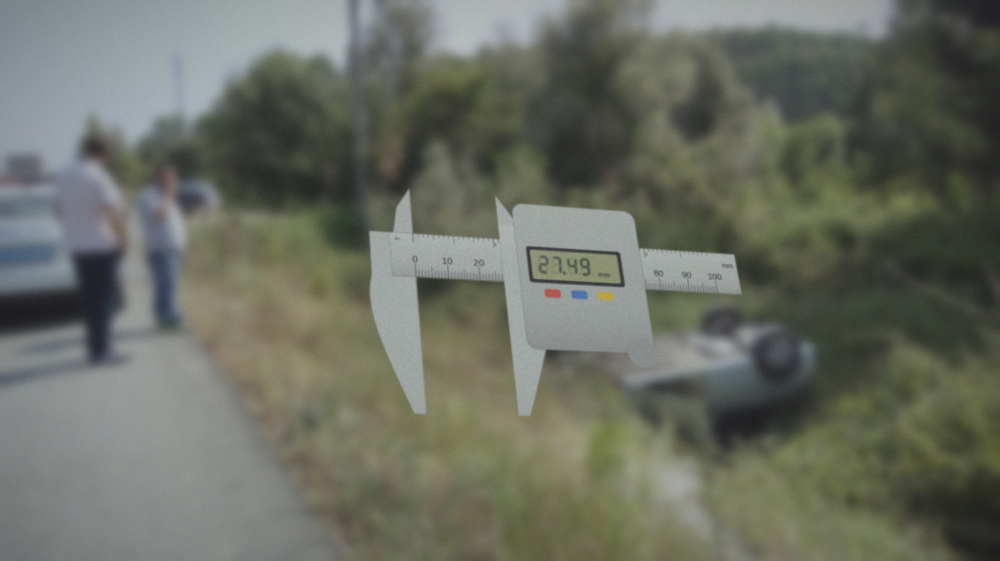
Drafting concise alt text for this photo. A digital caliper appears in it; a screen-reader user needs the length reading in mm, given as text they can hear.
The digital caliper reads 27.49 mm
